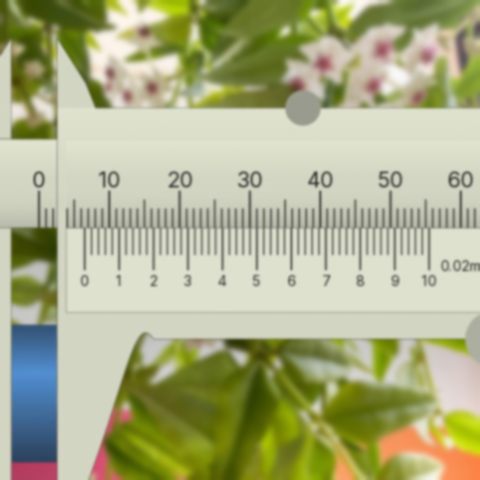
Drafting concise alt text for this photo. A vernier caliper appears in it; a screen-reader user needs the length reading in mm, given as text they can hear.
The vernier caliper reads 6.5 mm
